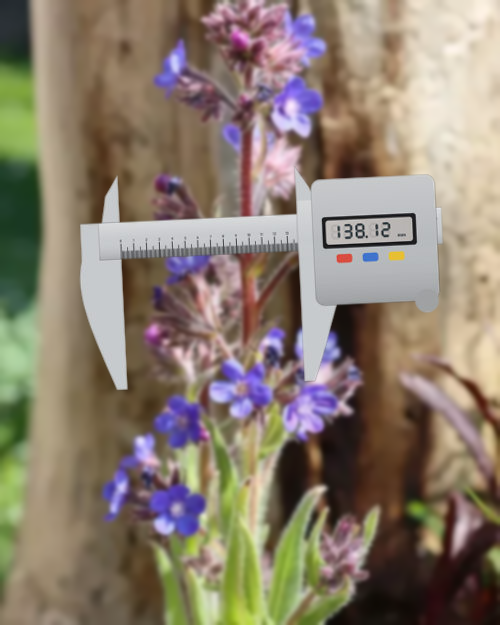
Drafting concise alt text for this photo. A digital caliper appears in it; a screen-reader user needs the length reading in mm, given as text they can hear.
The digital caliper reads 138.12 mm
